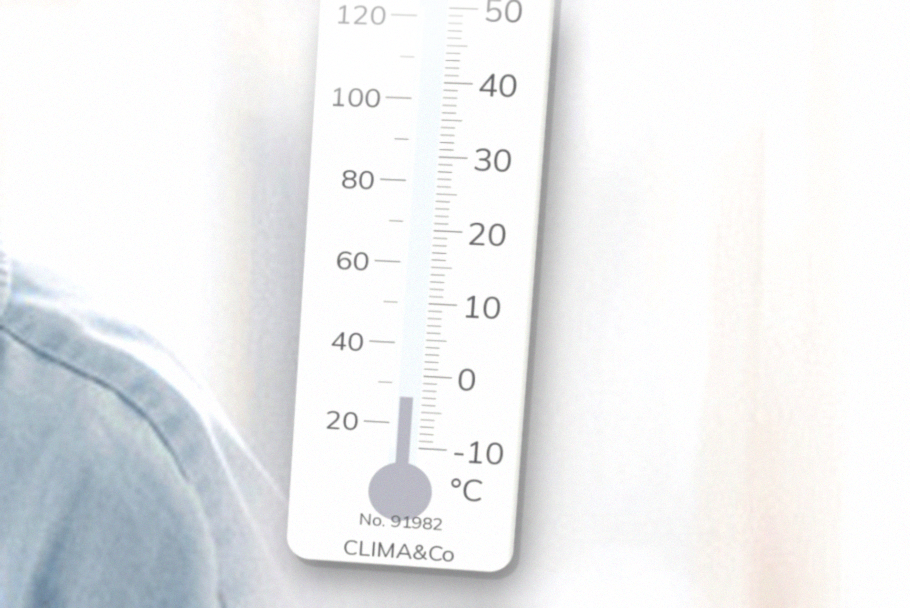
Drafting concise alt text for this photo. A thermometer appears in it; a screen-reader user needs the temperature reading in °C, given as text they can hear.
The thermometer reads -3 °C
